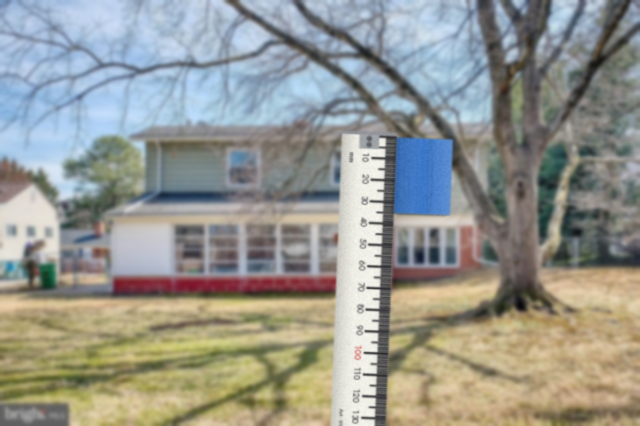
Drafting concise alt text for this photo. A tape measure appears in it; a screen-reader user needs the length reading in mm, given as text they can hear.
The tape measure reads 35 mm
